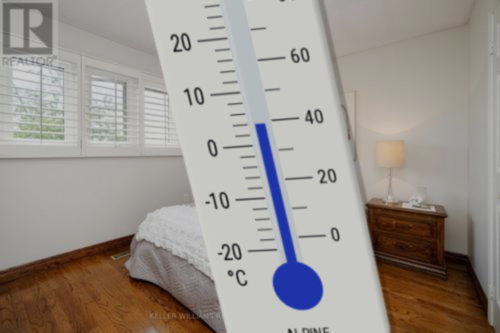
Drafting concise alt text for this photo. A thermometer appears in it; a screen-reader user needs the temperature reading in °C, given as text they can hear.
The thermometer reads 4 °C
